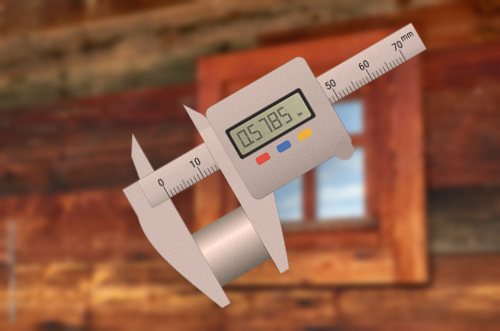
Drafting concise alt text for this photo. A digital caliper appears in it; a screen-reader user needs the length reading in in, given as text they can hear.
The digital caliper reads 0.5785 in
